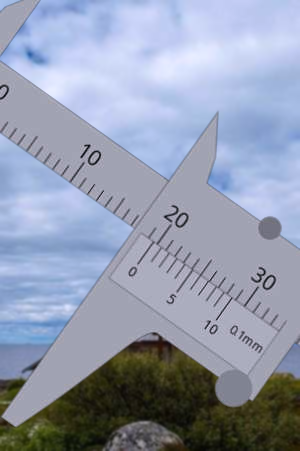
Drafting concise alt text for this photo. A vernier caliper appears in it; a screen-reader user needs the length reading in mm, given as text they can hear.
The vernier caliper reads 19.6 mm
